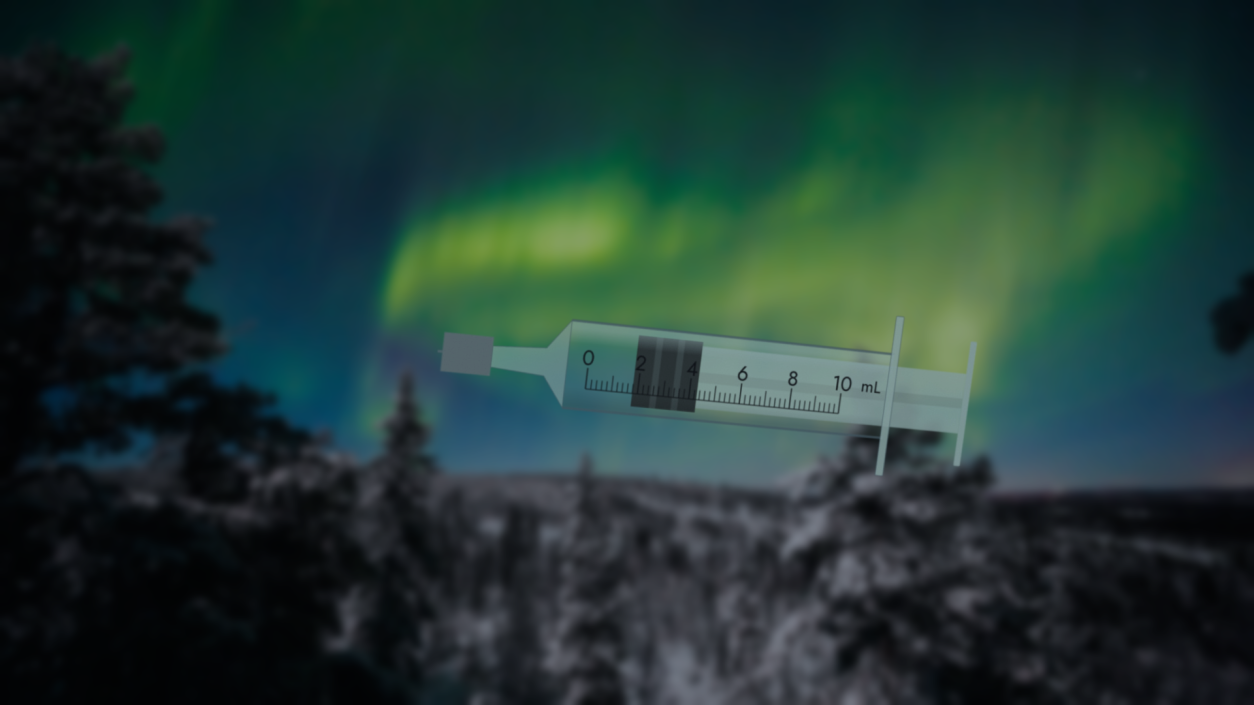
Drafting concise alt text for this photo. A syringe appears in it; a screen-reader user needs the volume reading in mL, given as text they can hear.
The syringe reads 1.8 mL
